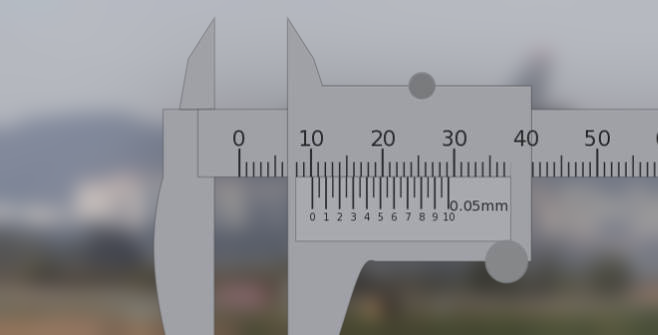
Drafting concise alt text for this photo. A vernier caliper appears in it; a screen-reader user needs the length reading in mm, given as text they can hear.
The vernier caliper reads 10.2 mm
